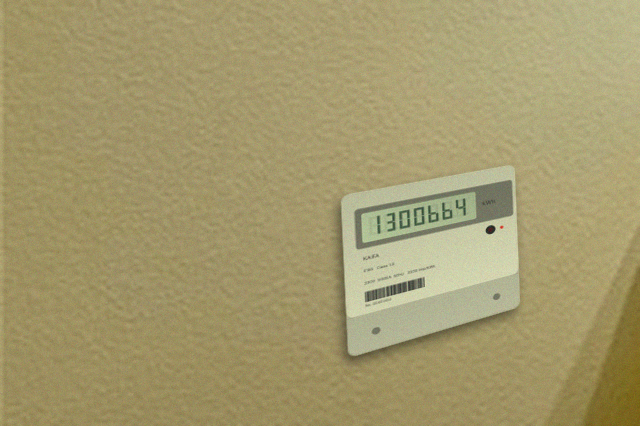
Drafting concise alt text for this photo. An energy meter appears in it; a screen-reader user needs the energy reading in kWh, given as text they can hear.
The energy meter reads 1300664 kWh
